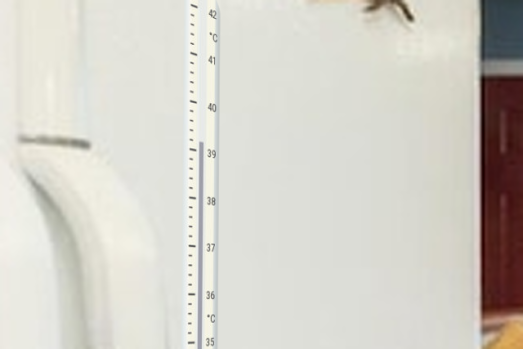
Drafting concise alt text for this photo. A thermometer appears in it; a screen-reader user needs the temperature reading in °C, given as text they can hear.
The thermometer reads 39.2 °C
